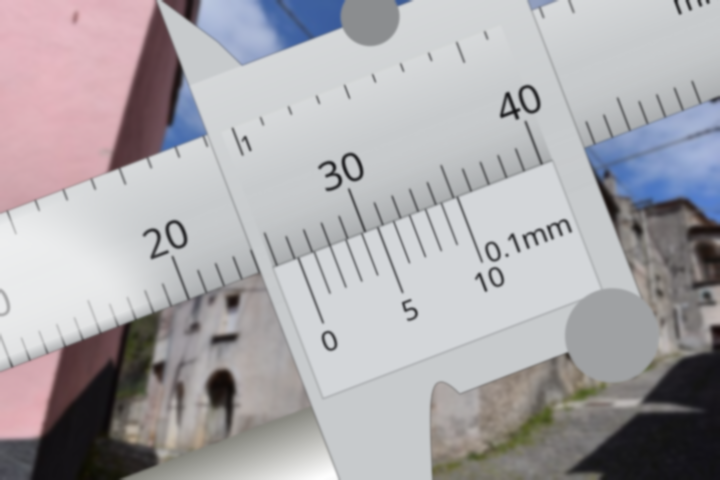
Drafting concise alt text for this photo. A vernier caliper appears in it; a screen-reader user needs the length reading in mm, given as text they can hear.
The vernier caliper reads 26.2 mm
